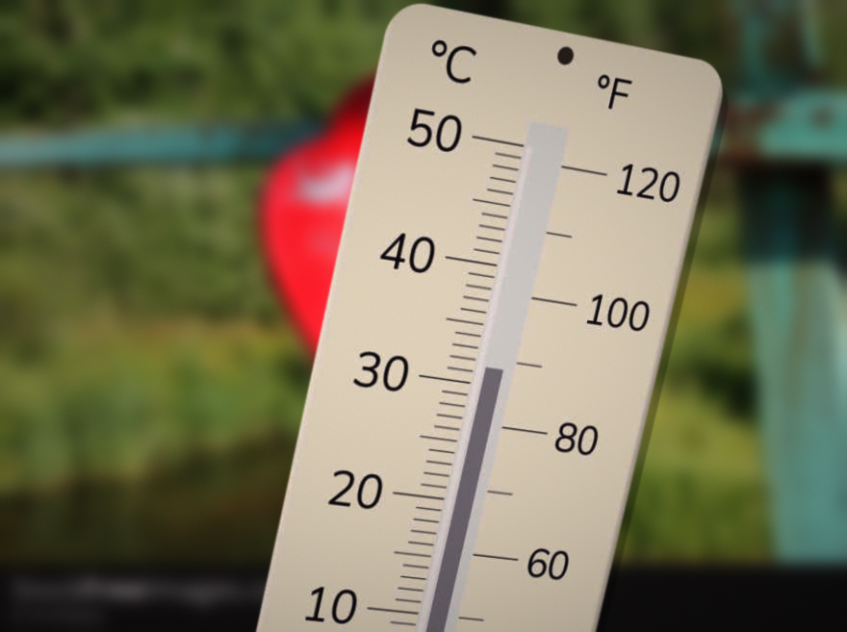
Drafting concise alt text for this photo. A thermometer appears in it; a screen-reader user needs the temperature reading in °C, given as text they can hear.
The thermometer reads 31.5 °C
